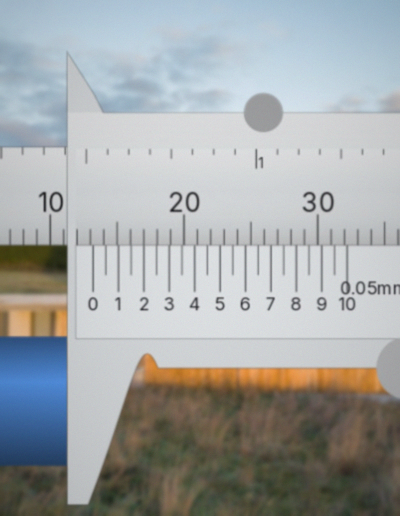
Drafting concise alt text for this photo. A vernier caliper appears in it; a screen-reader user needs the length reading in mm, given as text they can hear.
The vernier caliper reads 13.2 mm
